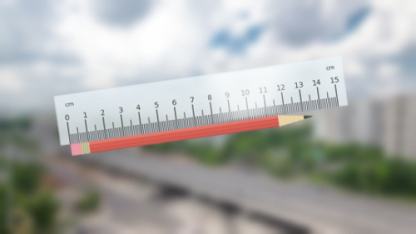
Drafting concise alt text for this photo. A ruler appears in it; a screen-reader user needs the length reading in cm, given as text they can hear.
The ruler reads 13.5 cm
